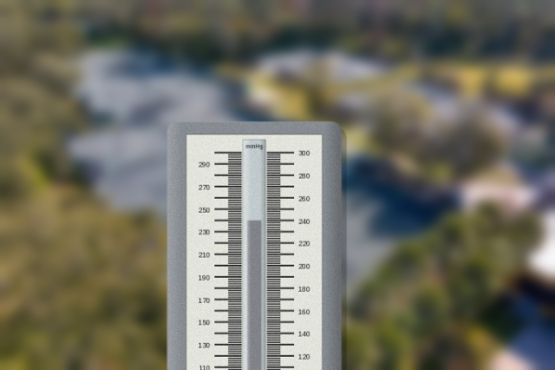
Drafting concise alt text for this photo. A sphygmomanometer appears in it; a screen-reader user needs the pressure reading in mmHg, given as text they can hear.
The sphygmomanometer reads 240 mmHg
